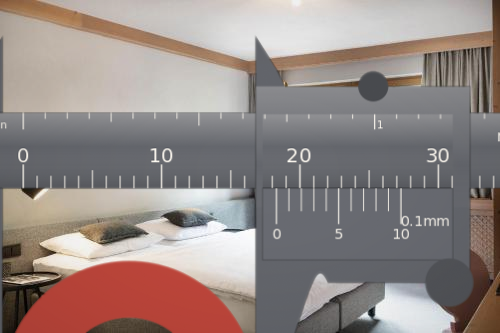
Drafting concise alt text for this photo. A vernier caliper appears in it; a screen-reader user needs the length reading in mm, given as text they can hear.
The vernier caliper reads 18.3 mm
